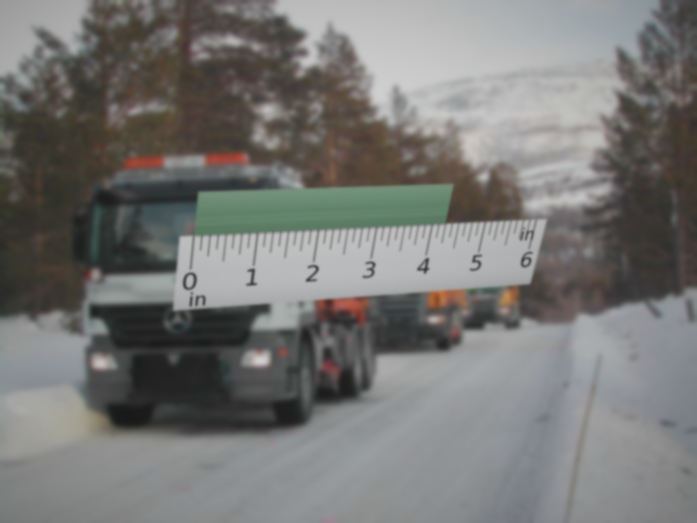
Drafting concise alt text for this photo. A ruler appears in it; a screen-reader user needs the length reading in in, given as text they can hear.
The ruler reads 4.25 in
